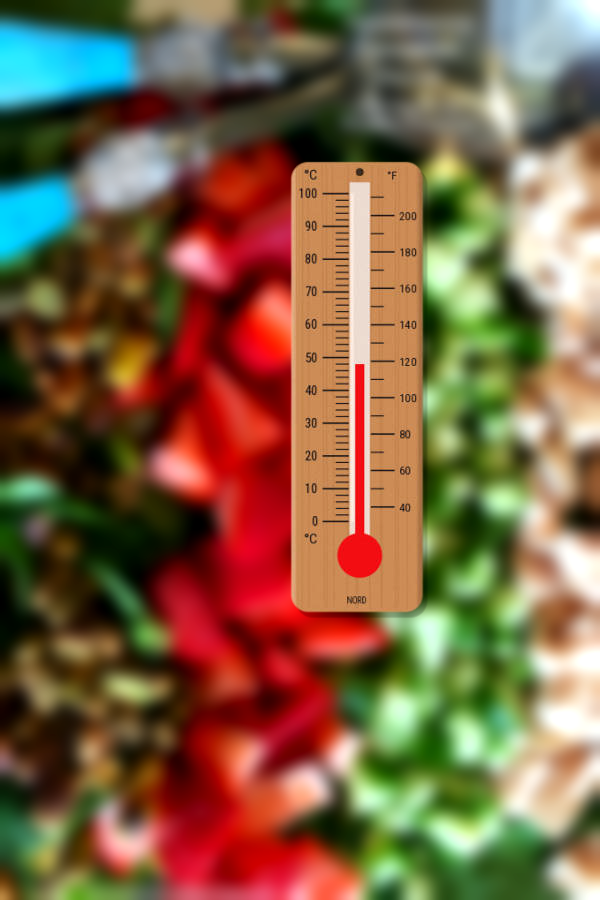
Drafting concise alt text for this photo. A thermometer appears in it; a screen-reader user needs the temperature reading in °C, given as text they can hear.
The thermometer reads 48 °C
